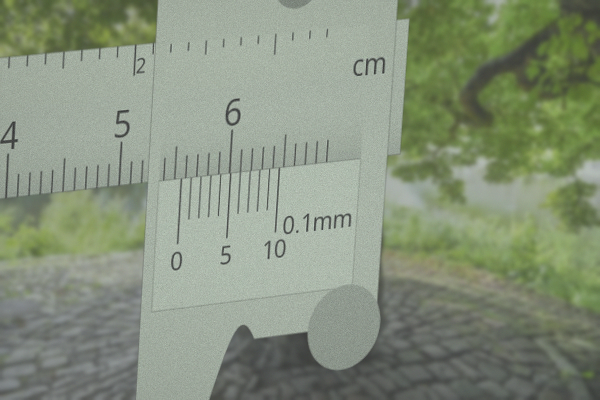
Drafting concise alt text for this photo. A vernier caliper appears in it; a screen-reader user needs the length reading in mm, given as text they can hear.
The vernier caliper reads 55.6 mm
